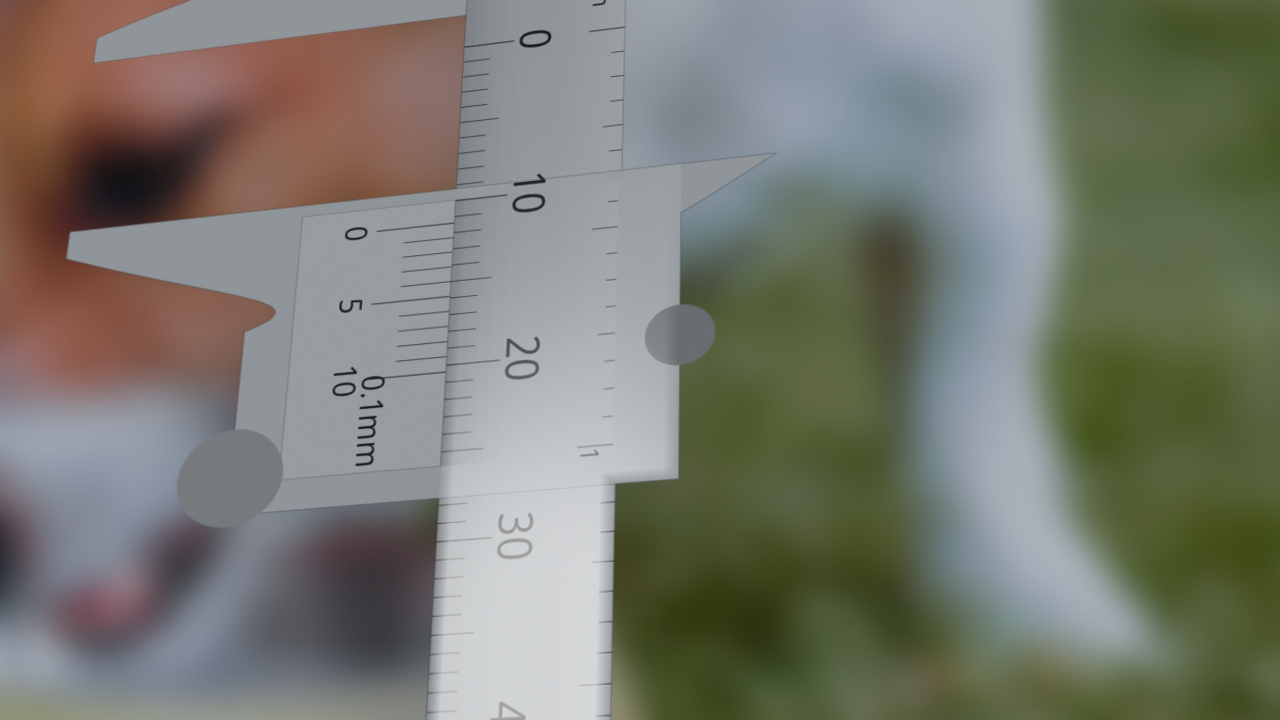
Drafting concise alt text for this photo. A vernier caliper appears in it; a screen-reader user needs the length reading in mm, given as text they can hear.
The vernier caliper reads 11.4 mm
